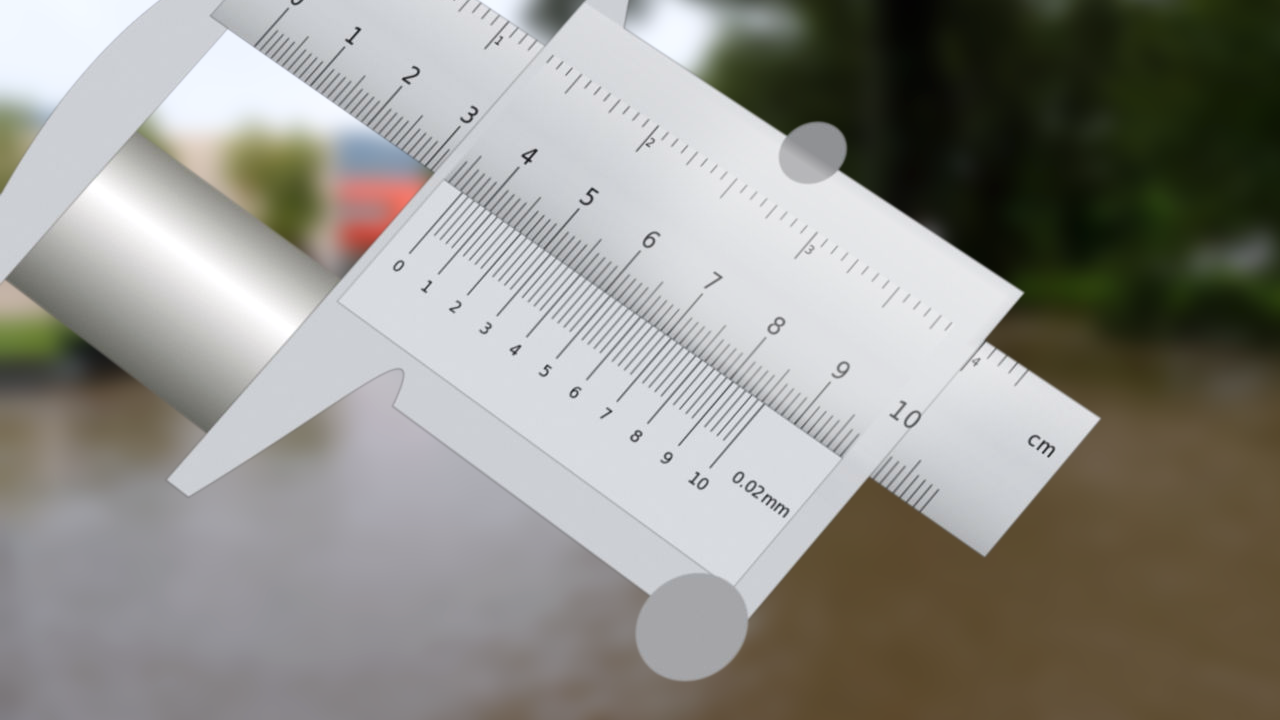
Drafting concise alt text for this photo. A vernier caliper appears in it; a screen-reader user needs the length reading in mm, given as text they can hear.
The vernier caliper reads 36.4 mm
